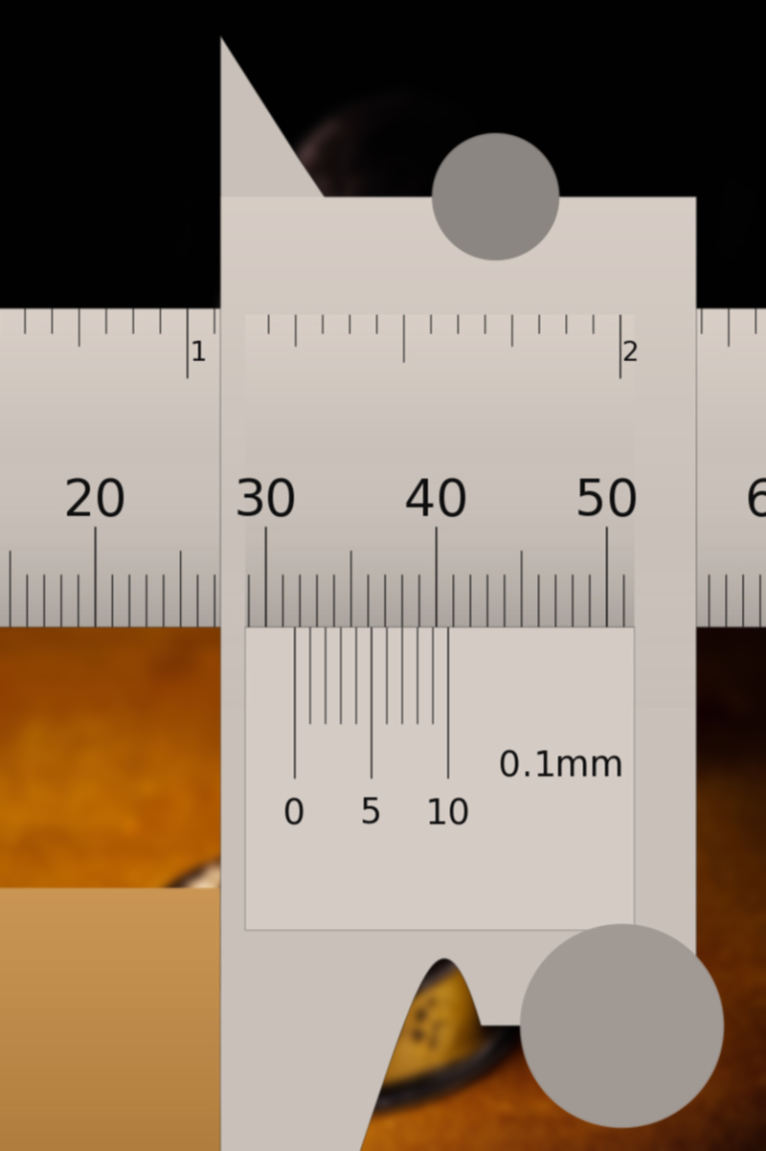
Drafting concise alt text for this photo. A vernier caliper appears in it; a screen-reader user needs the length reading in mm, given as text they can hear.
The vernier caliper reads 31.7 mm
